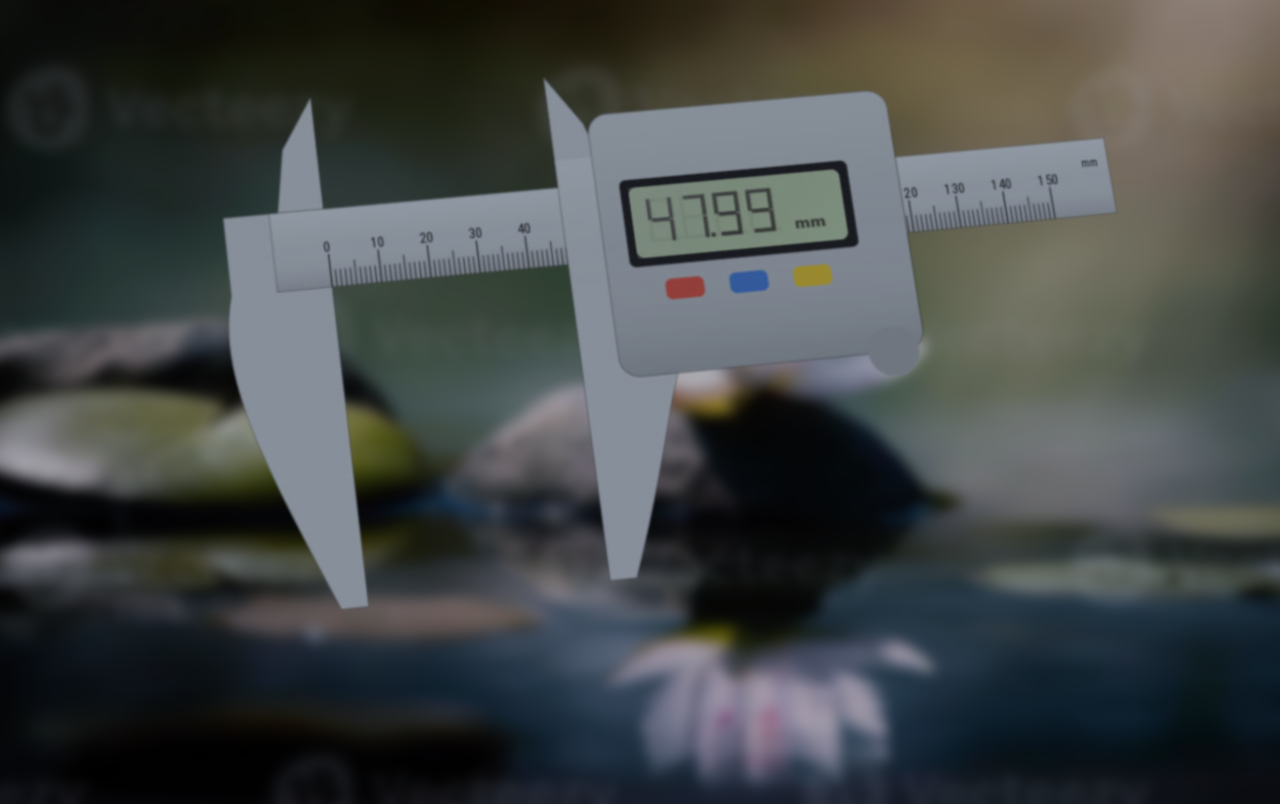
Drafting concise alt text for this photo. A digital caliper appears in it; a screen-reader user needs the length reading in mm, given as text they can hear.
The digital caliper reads 47.99 mm
